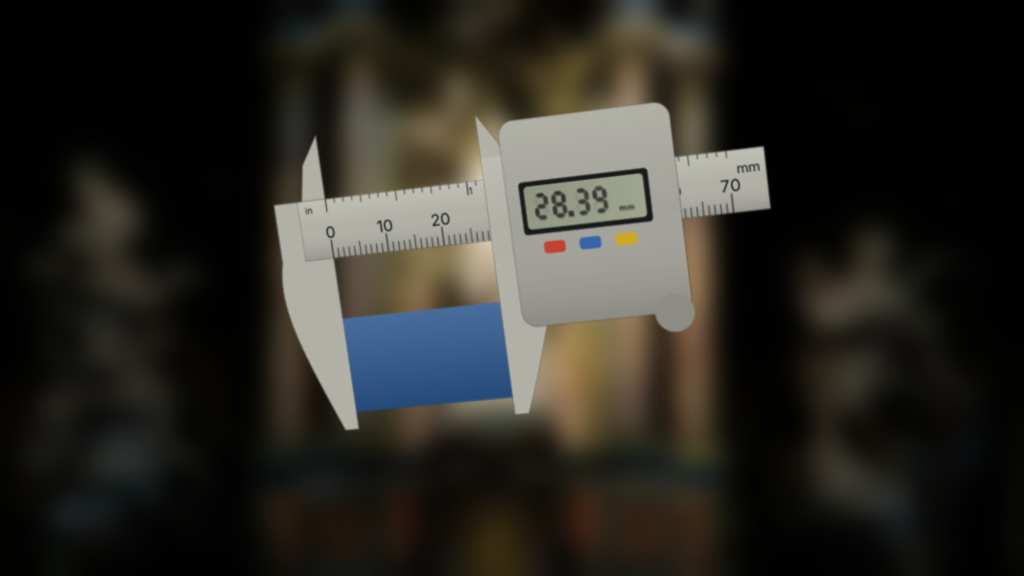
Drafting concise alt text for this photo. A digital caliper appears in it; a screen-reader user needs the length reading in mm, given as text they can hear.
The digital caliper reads 28.39 mm
